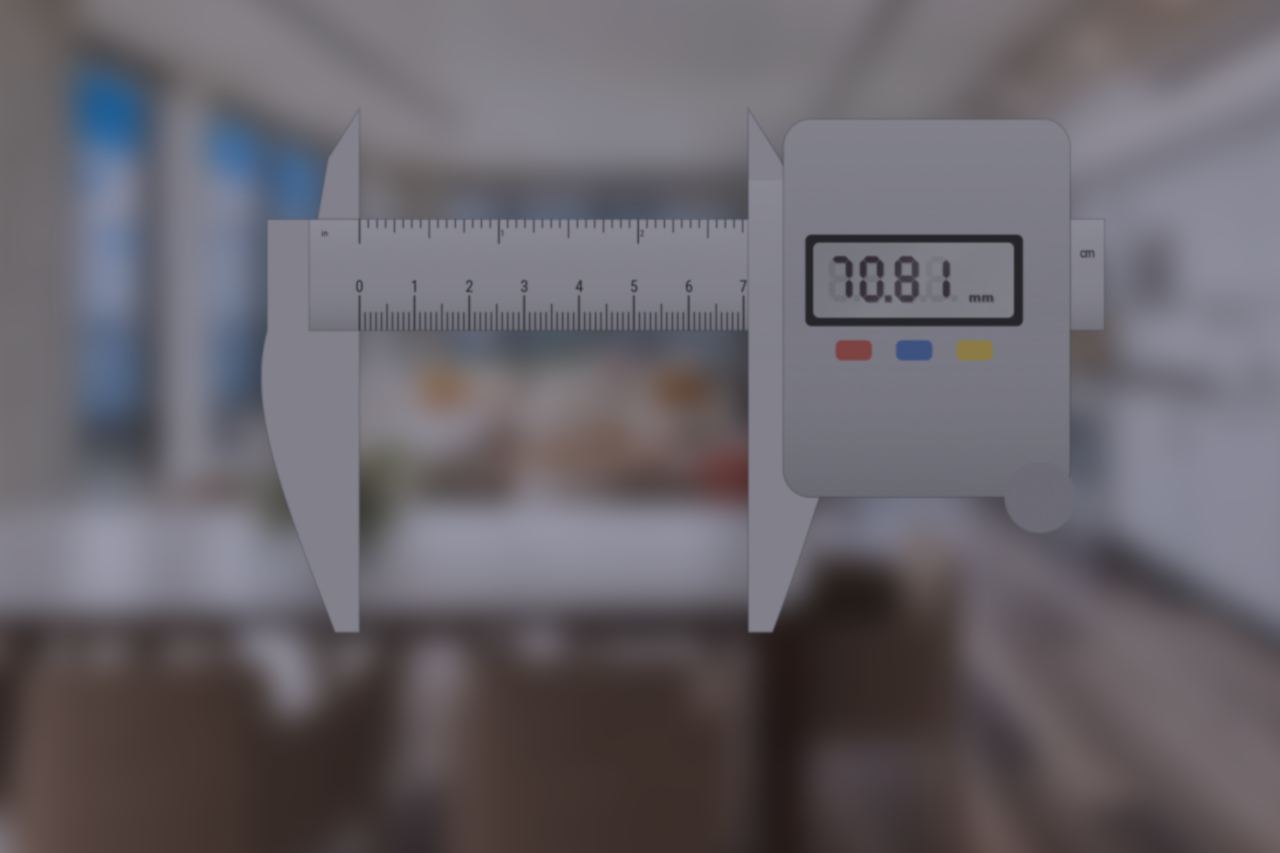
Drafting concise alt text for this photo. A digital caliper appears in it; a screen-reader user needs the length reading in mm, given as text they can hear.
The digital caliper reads 70.81 mm
